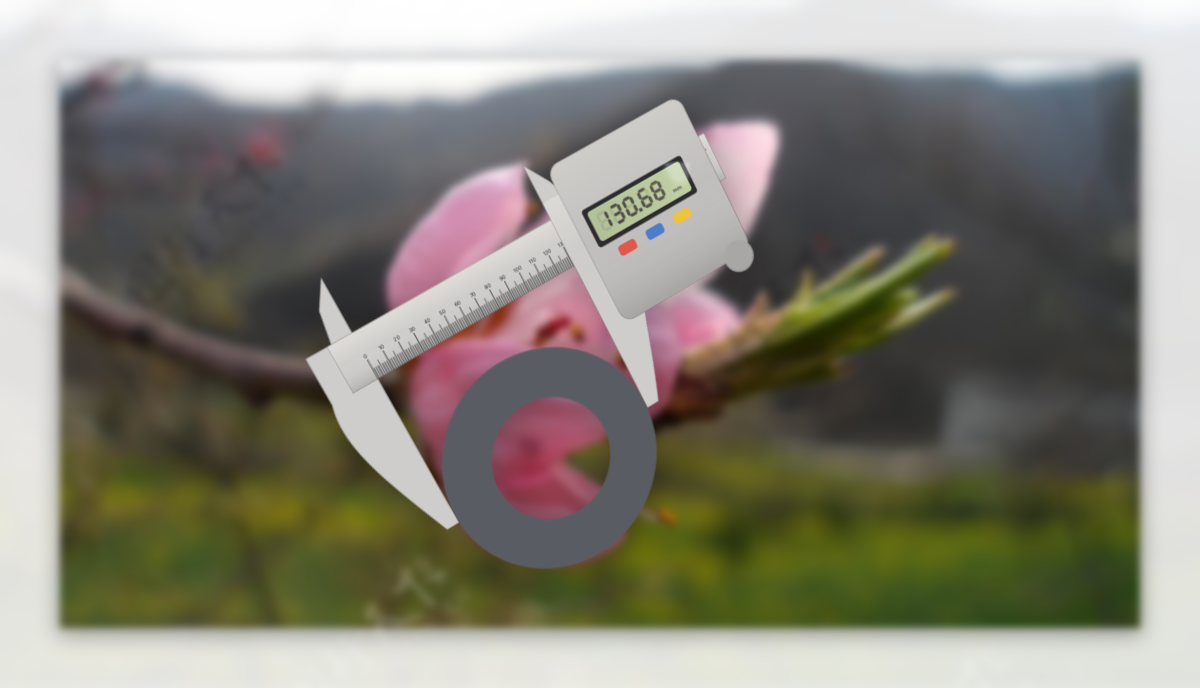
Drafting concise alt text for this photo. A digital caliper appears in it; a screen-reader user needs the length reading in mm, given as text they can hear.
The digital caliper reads 130.68 mm
